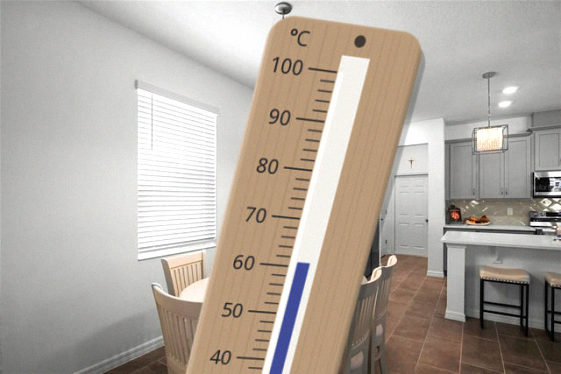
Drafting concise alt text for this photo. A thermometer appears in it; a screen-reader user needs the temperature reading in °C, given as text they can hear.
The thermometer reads 61 °C
